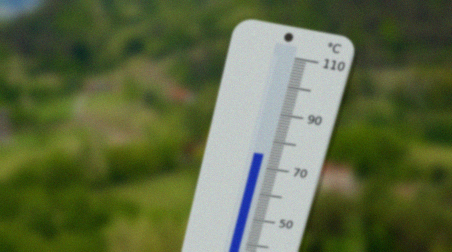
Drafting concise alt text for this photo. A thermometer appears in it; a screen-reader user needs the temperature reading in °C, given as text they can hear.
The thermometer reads 75 °C
